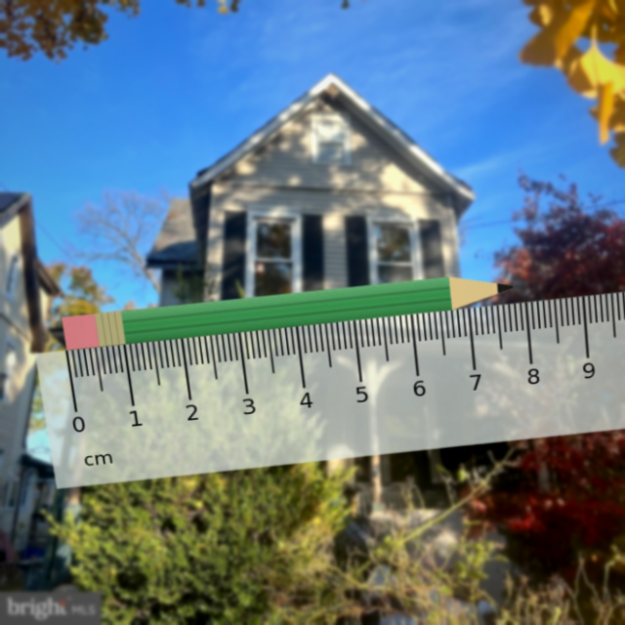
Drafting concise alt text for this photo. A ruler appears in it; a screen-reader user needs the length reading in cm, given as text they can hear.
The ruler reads 7.8 cm
